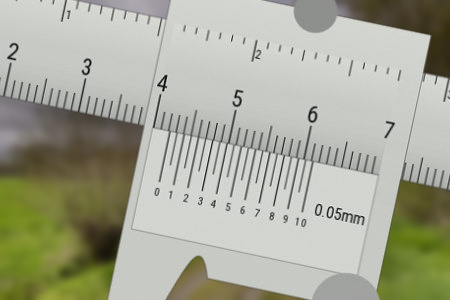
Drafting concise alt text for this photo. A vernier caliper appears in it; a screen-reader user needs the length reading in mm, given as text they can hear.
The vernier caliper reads 42.2 mm
